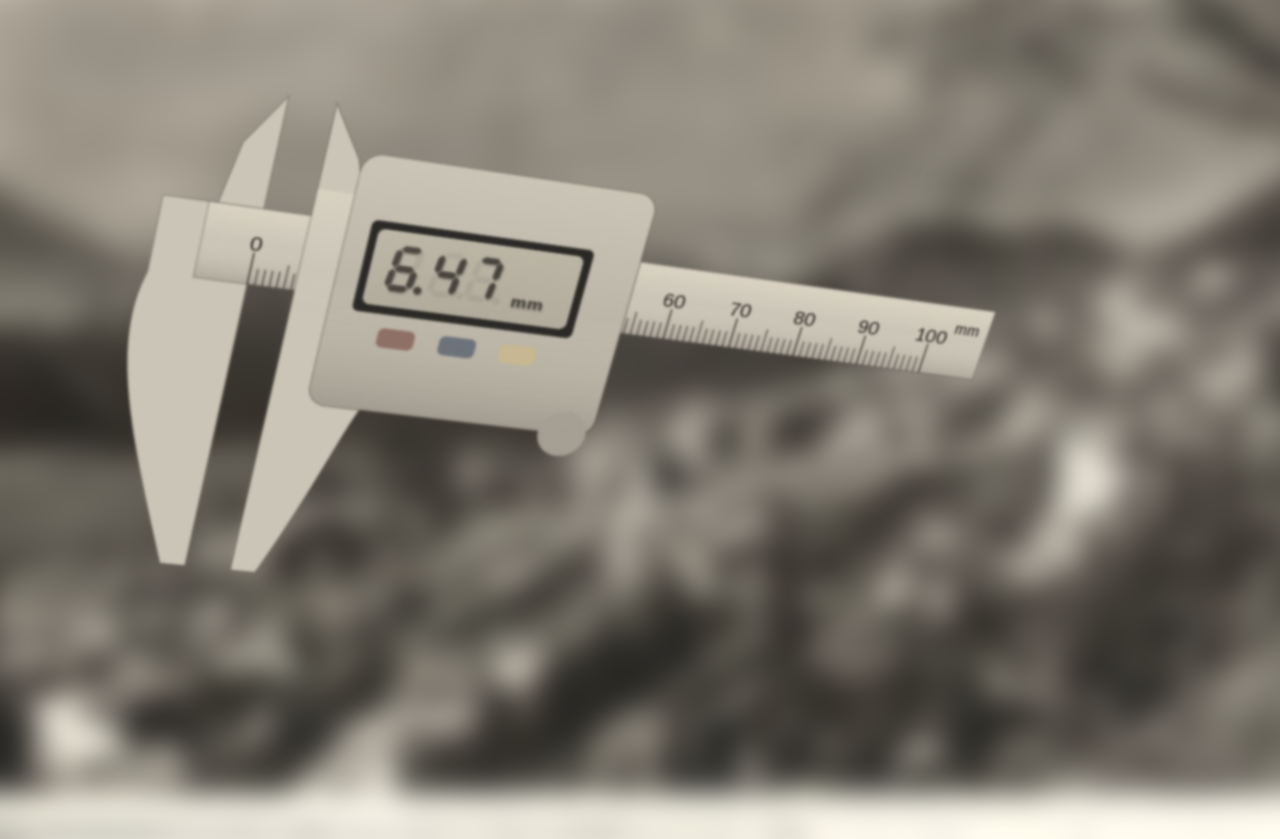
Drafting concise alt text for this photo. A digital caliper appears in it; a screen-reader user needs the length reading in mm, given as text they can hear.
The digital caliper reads 6.47 mm
